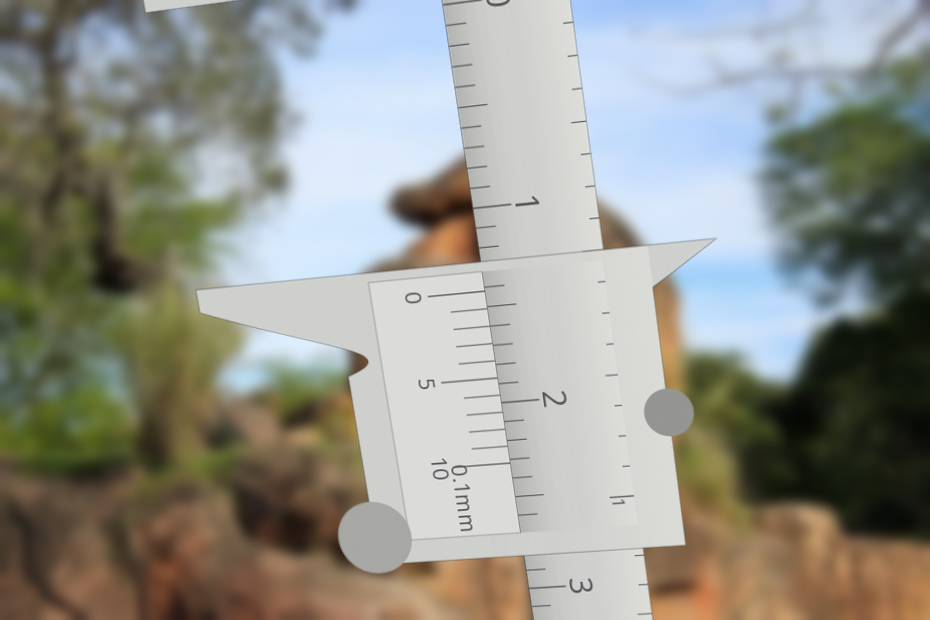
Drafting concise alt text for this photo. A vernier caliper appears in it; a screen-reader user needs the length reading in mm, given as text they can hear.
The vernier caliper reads 14.2 mm
